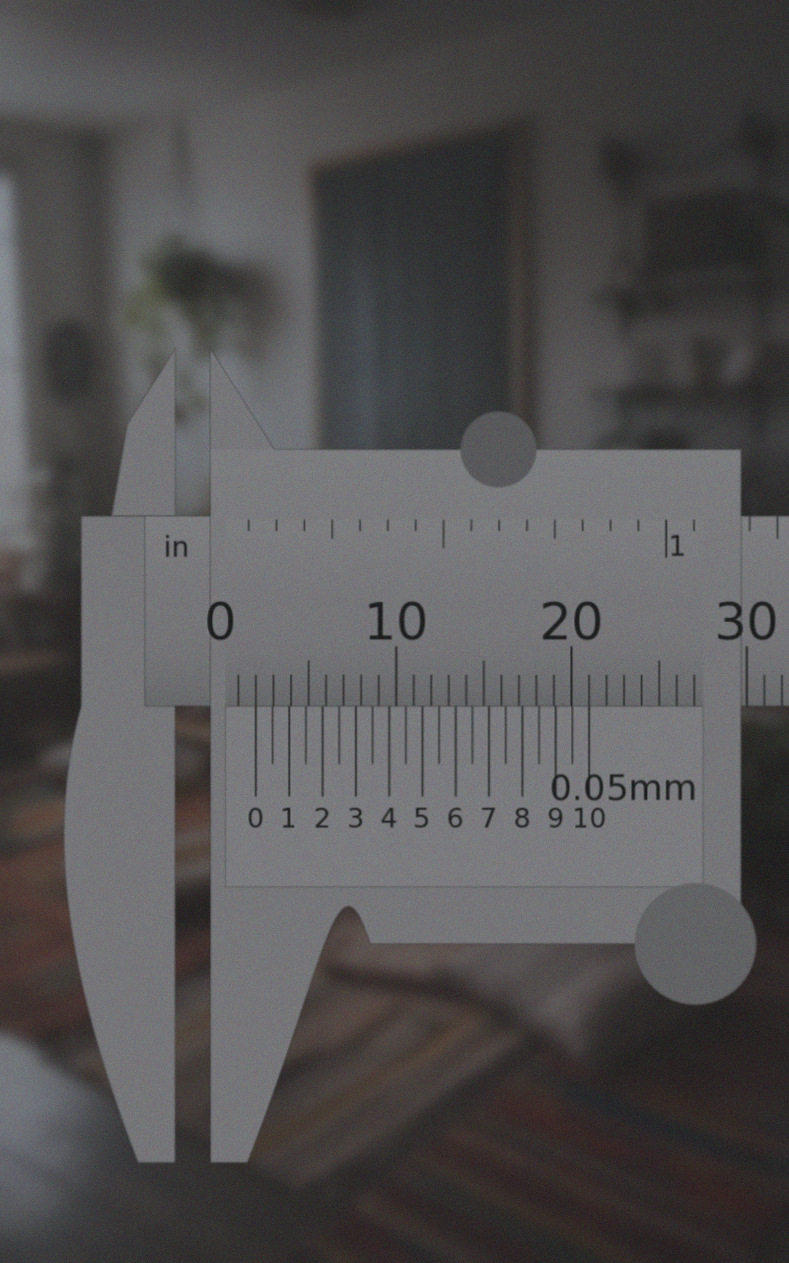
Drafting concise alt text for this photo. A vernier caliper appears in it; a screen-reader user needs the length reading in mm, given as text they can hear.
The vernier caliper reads 2.0 mm
